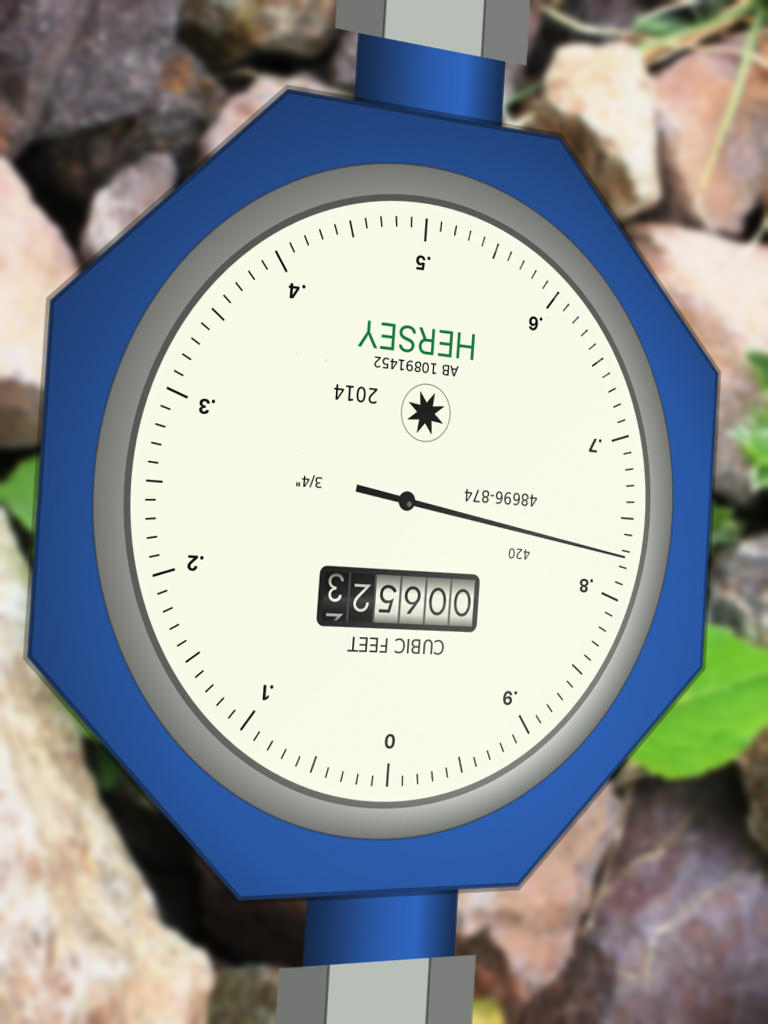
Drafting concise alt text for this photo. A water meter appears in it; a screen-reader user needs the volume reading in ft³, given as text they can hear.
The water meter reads 6522.77 ft³
